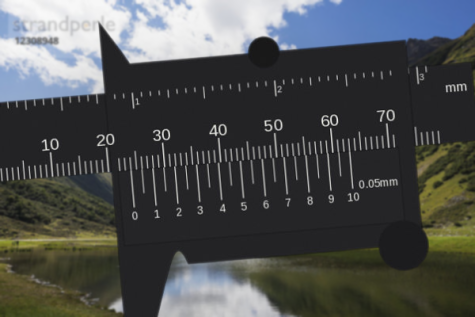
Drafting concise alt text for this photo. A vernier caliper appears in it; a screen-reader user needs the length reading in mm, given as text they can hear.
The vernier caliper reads 24.0 mm
